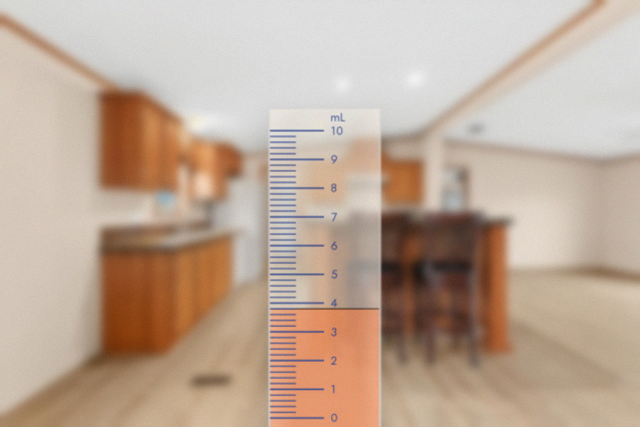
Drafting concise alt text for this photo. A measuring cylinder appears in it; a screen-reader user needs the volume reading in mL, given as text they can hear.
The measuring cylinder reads 3.8 mL
